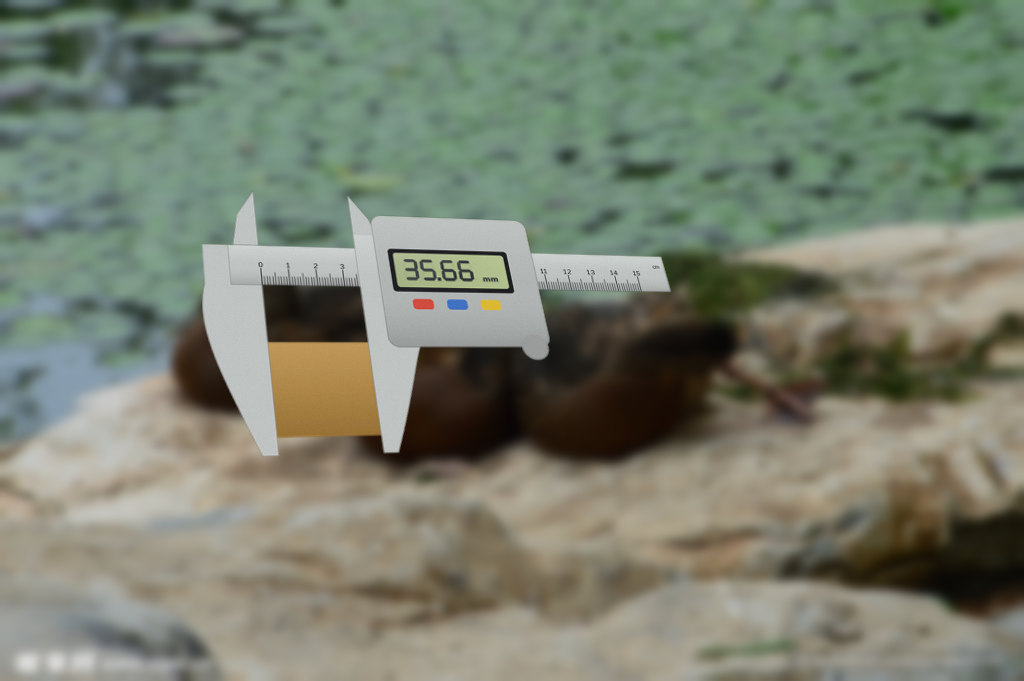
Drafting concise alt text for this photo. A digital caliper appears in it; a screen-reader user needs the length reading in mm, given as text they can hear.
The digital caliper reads 35.66 mm
